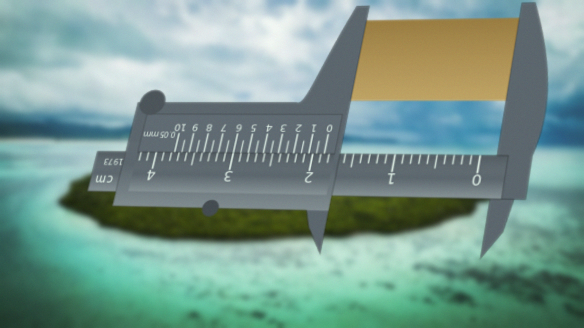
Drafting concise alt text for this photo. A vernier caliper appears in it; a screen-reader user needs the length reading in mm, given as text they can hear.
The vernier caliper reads 18.6 mm
